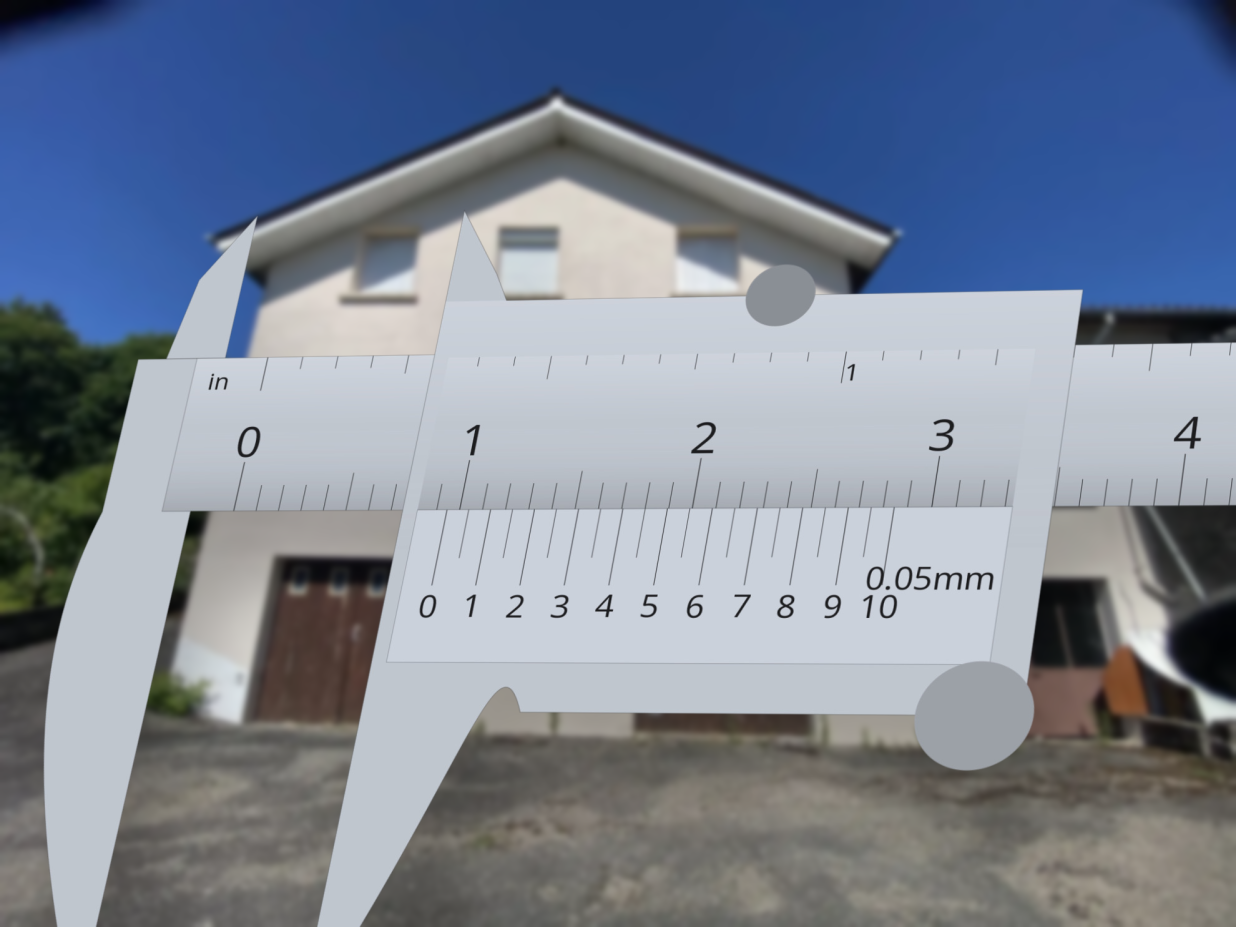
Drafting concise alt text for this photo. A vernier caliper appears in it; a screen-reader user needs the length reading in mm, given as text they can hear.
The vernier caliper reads 9.45 mm
